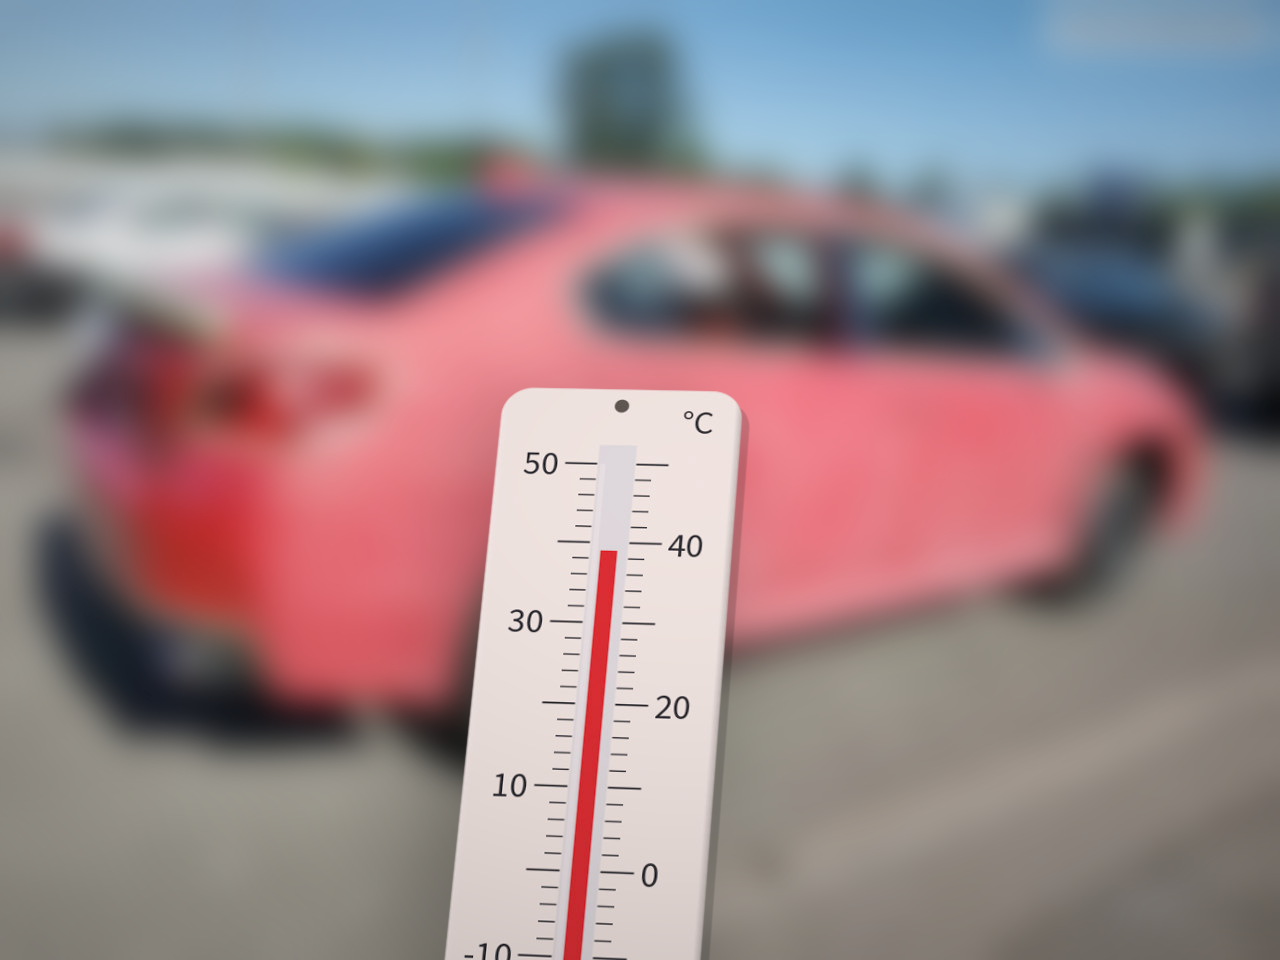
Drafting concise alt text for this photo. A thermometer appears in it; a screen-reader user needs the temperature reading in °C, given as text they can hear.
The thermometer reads 39 °C
